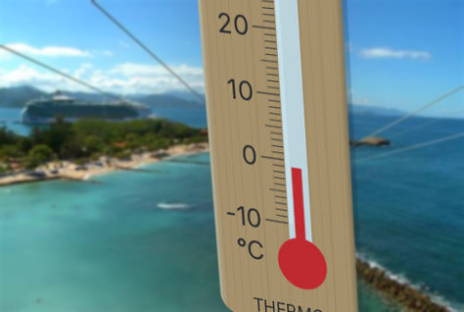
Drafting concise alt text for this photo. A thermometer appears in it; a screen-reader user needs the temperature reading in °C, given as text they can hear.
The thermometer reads -1 °C
